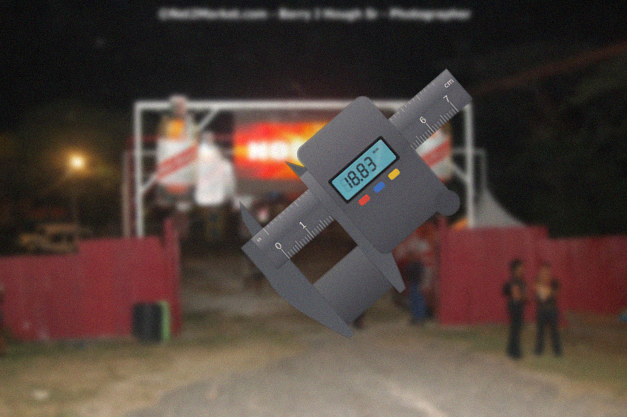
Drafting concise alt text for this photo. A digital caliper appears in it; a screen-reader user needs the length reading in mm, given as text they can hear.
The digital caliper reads 18.83 mm
